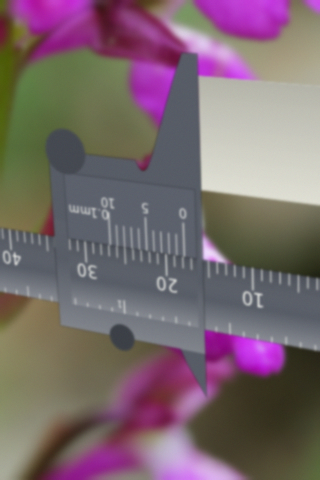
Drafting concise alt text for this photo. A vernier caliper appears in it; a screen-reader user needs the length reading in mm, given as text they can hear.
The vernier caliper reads 17.8 mm
